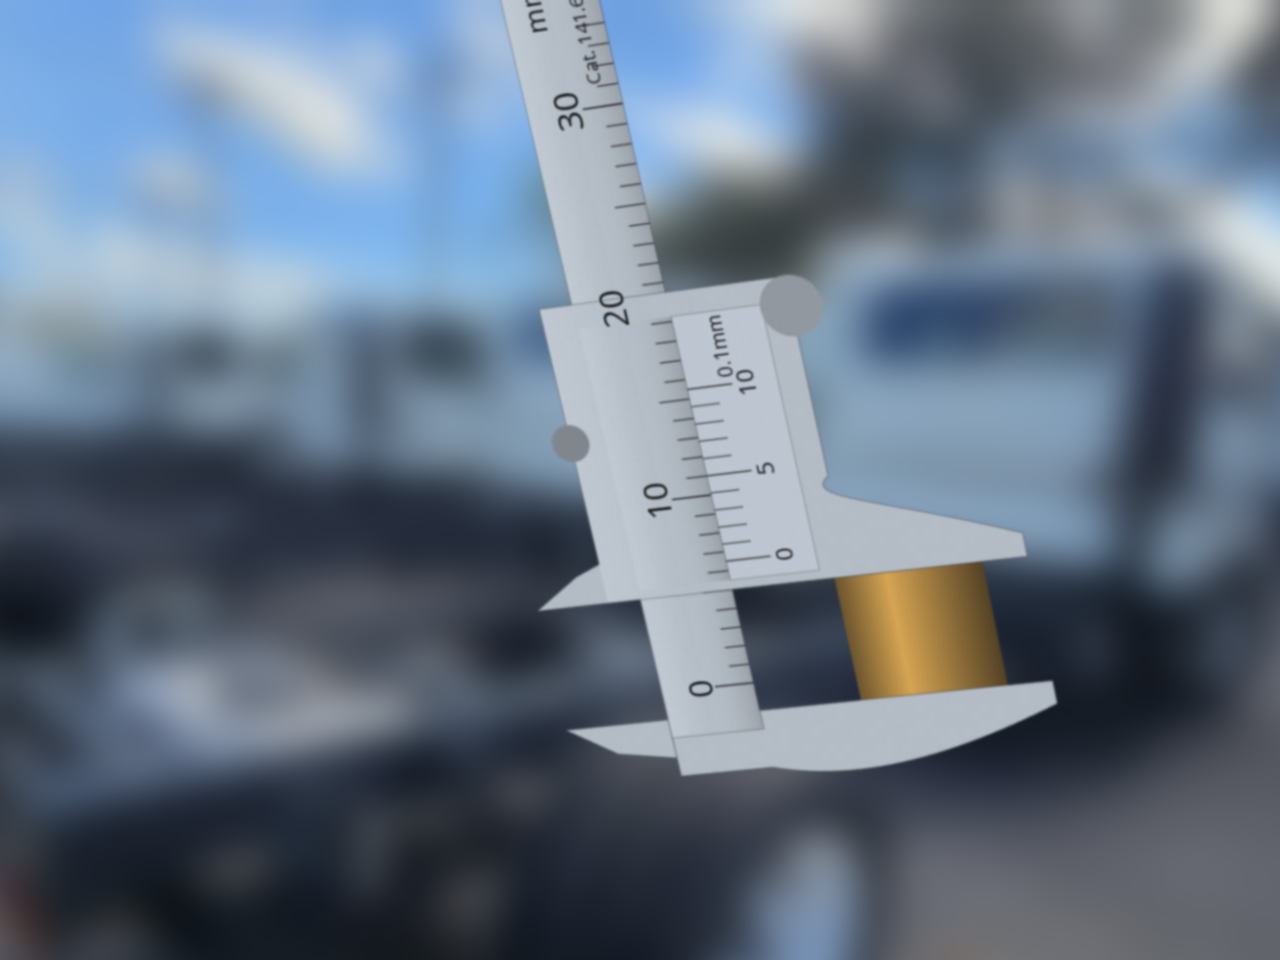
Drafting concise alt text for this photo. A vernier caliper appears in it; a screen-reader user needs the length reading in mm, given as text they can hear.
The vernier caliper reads 6.5 mm
